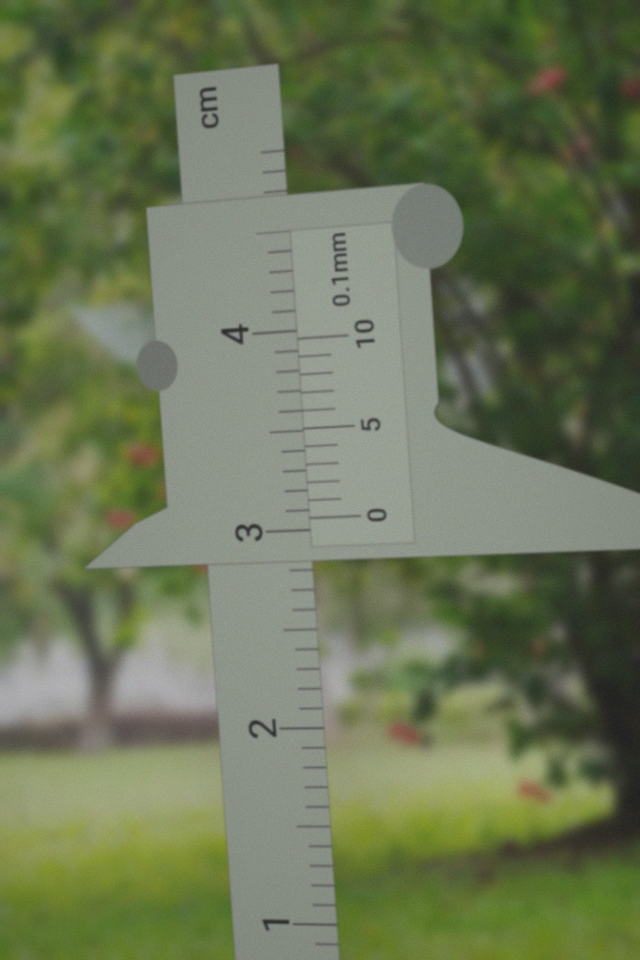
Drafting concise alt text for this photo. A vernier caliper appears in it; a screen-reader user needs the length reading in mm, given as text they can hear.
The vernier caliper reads 30.6 mm
